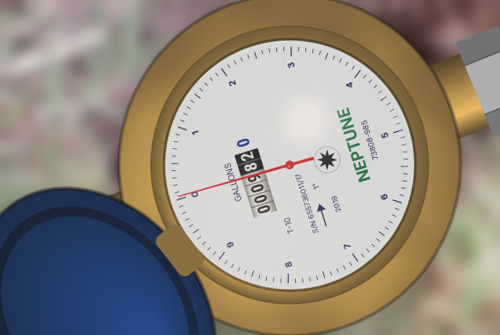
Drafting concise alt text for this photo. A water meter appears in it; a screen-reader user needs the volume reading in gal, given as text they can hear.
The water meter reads 9820.0 gal
